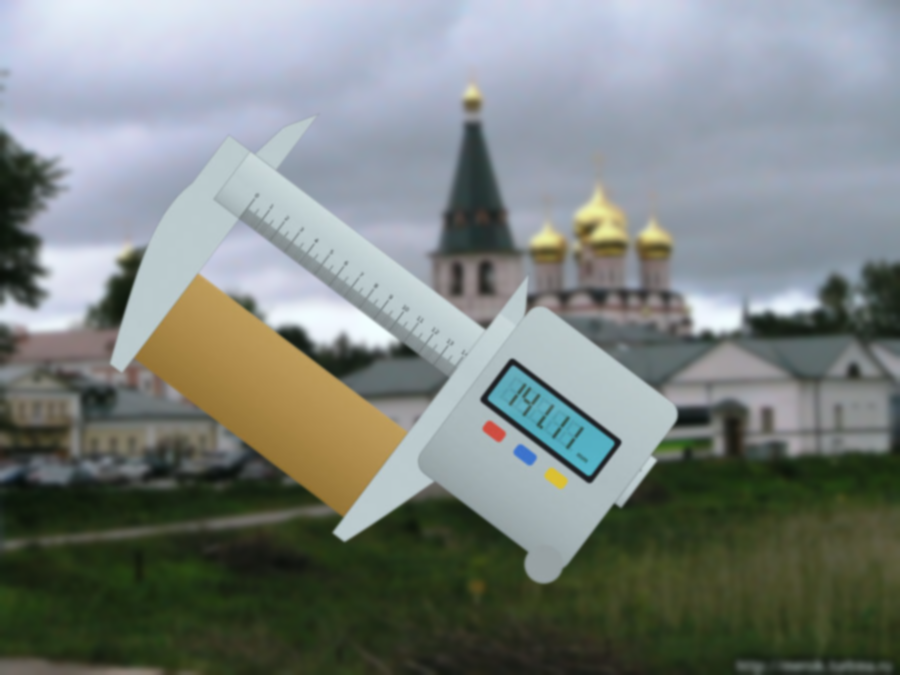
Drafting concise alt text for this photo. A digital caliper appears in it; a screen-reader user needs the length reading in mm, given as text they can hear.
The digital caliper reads 141.11 mm
